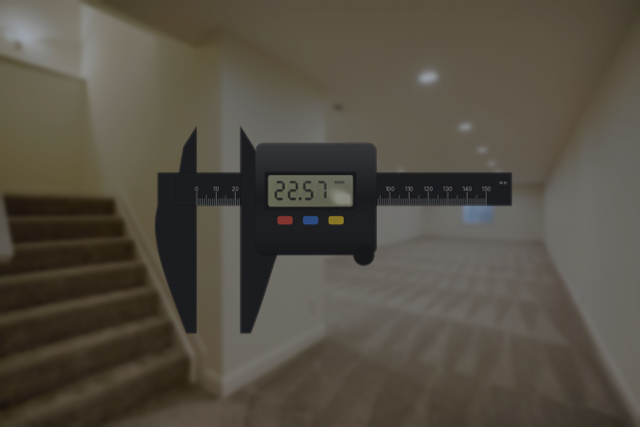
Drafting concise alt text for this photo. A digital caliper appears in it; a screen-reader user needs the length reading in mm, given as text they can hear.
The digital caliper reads 22.57 mm
